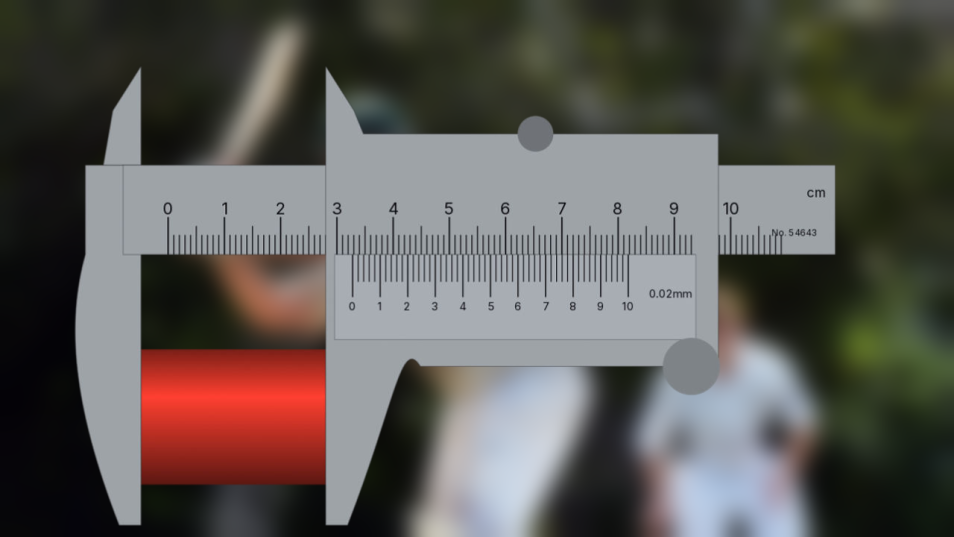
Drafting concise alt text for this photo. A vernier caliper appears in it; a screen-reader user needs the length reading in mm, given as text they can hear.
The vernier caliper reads 32.8 mm
